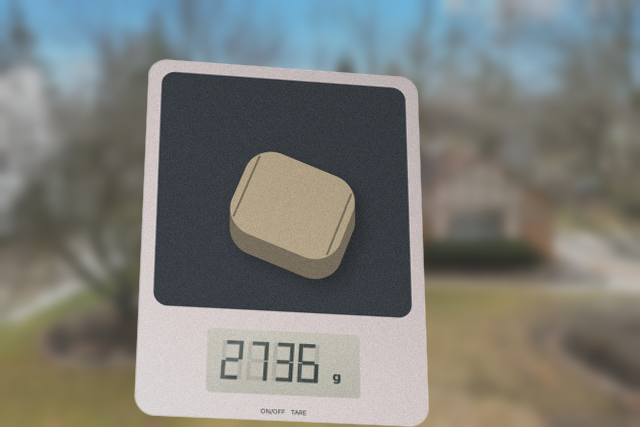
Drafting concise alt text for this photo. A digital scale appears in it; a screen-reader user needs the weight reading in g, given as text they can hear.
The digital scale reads 2736 g
